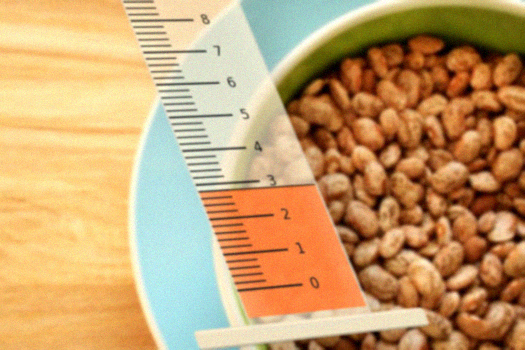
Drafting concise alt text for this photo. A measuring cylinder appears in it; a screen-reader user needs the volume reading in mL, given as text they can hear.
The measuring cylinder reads 2.8 mL
